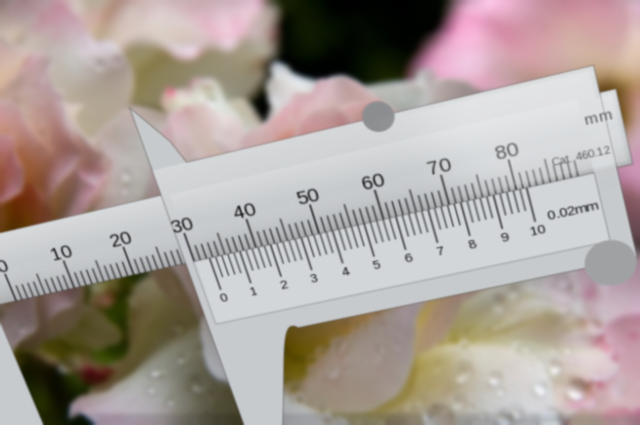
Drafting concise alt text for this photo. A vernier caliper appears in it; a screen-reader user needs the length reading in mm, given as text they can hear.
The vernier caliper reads 32.5 mm
